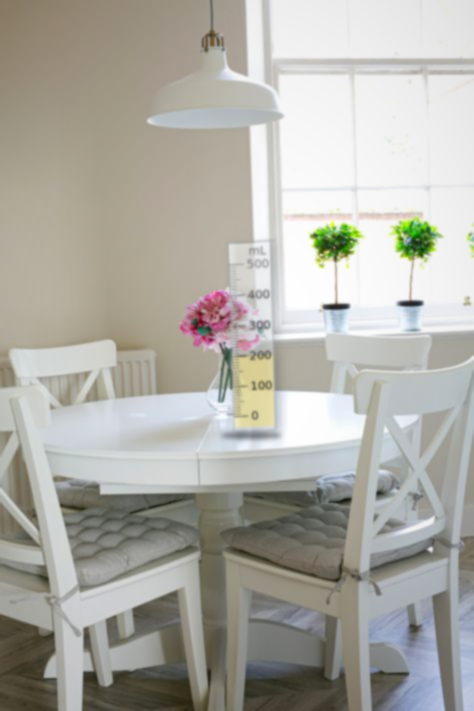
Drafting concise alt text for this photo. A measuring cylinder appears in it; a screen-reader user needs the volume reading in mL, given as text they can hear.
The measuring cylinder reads 200 mL
